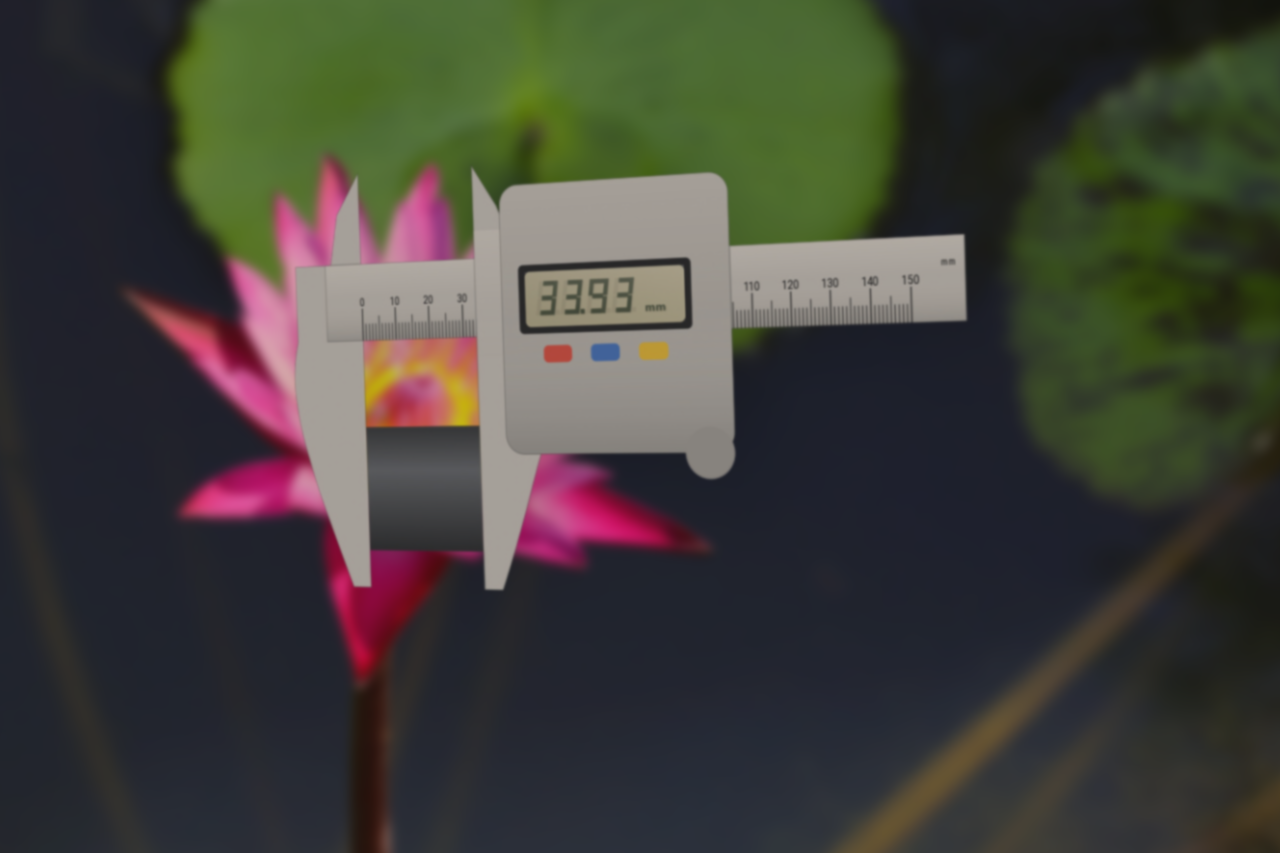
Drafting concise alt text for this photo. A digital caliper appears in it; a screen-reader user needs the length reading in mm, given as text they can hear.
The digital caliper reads 33.93 mm
